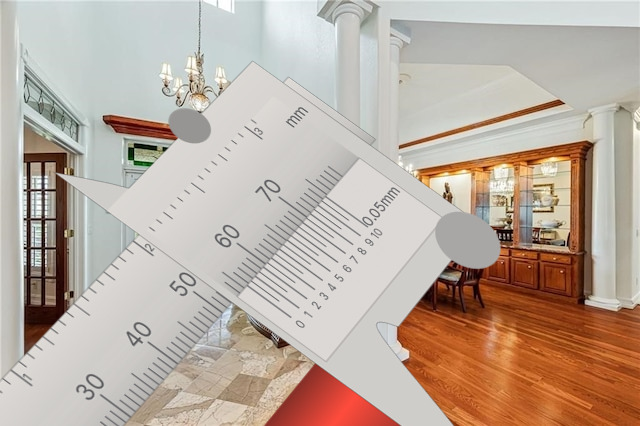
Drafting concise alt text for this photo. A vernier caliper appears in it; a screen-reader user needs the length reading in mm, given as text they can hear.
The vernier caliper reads 55.6 mm
